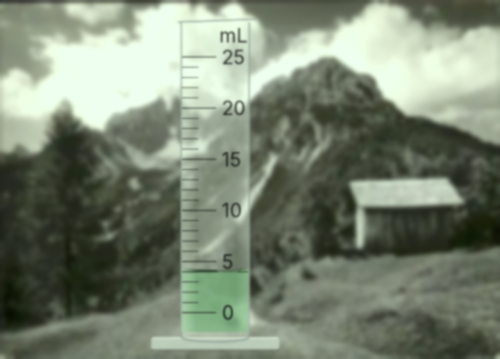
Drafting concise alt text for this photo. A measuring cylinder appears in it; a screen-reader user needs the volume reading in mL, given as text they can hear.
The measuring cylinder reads 4 mL
